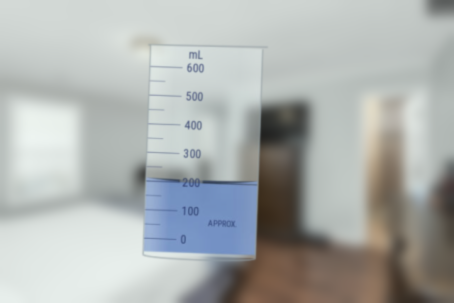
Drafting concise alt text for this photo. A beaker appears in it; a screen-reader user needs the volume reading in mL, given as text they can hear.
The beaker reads 200 mL
